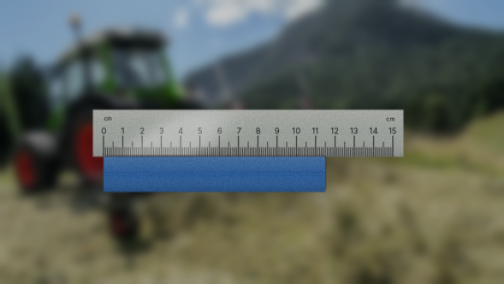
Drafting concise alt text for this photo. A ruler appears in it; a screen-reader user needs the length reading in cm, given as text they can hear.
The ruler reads 11.5 cm
